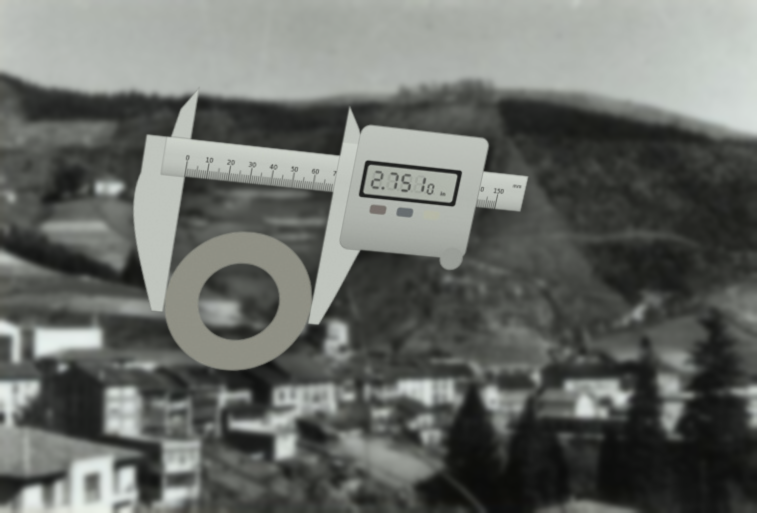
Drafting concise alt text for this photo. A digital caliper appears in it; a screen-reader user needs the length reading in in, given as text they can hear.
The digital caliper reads 2.7510 in
